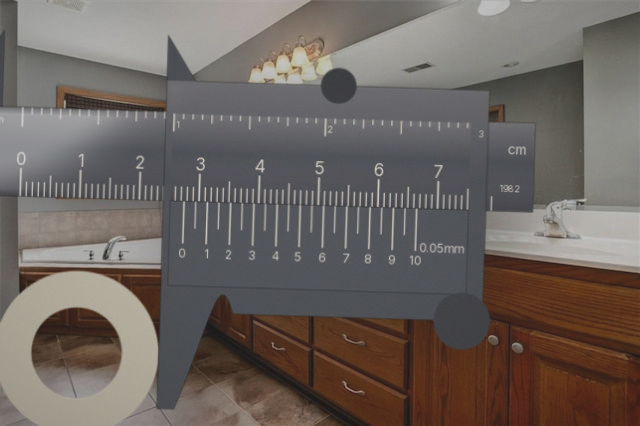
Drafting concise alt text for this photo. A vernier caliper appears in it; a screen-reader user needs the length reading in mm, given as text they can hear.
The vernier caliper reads 27.5 mm
